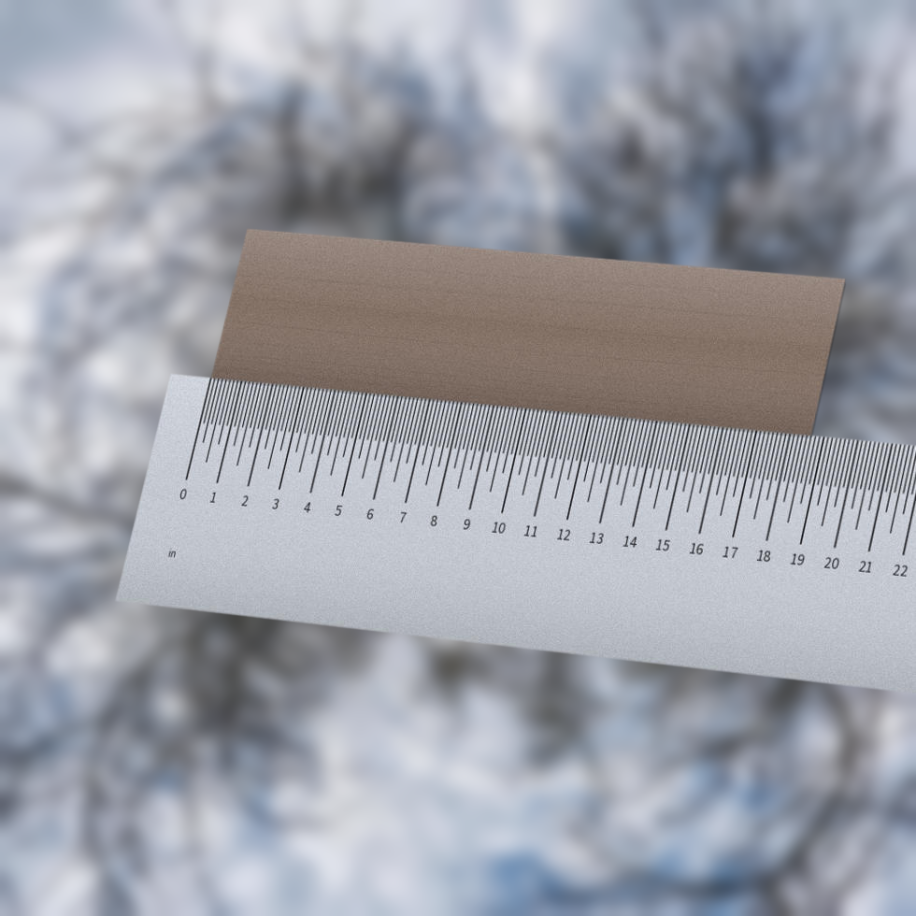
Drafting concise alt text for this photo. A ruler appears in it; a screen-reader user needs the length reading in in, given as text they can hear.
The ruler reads 18.625 in
